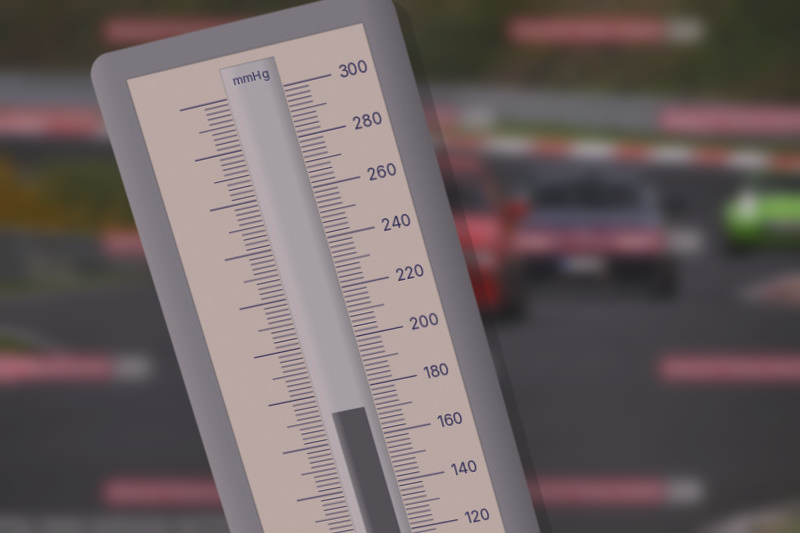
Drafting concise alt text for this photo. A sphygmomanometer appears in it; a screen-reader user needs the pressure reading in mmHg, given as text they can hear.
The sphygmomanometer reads 172 mmHg
